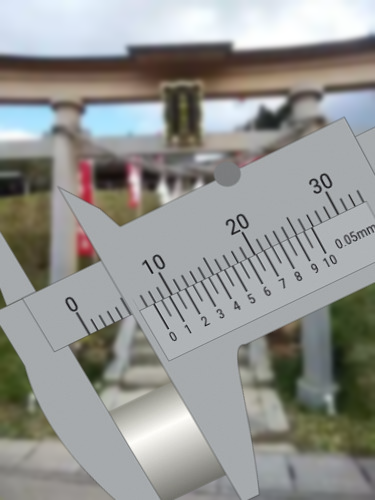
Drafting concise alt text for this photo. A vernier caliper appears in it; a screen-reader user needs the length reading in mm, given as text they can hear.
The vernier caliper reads 7.8 mm
